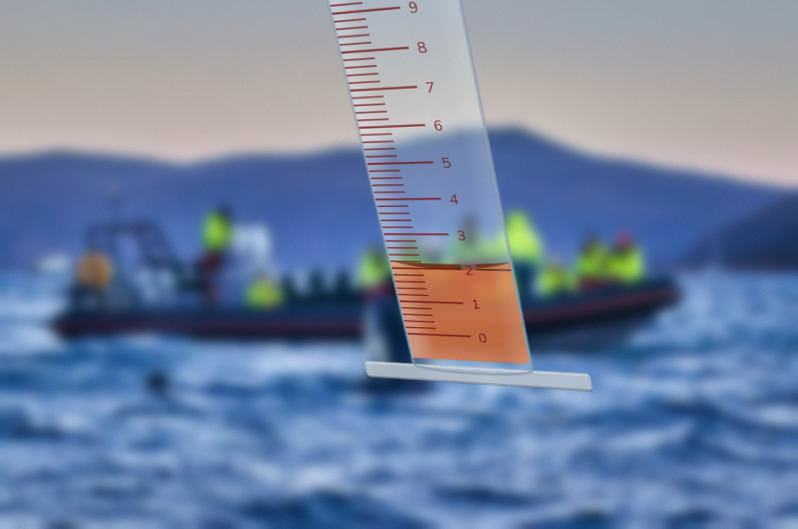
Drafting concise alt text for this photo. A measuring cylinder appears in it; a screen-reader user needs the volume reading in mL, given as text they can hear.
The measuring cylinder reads 2 mL
